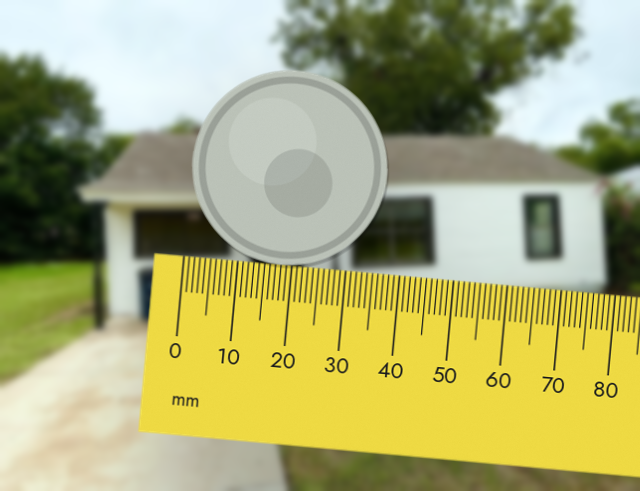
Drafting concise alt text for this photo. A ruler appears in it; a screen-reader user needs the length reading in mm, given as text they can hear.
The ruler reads 36 mm
